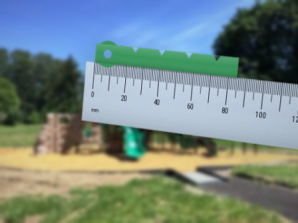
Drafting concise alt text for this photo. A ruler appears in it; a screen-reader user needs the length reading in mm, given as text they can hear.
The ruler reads 85 mm
